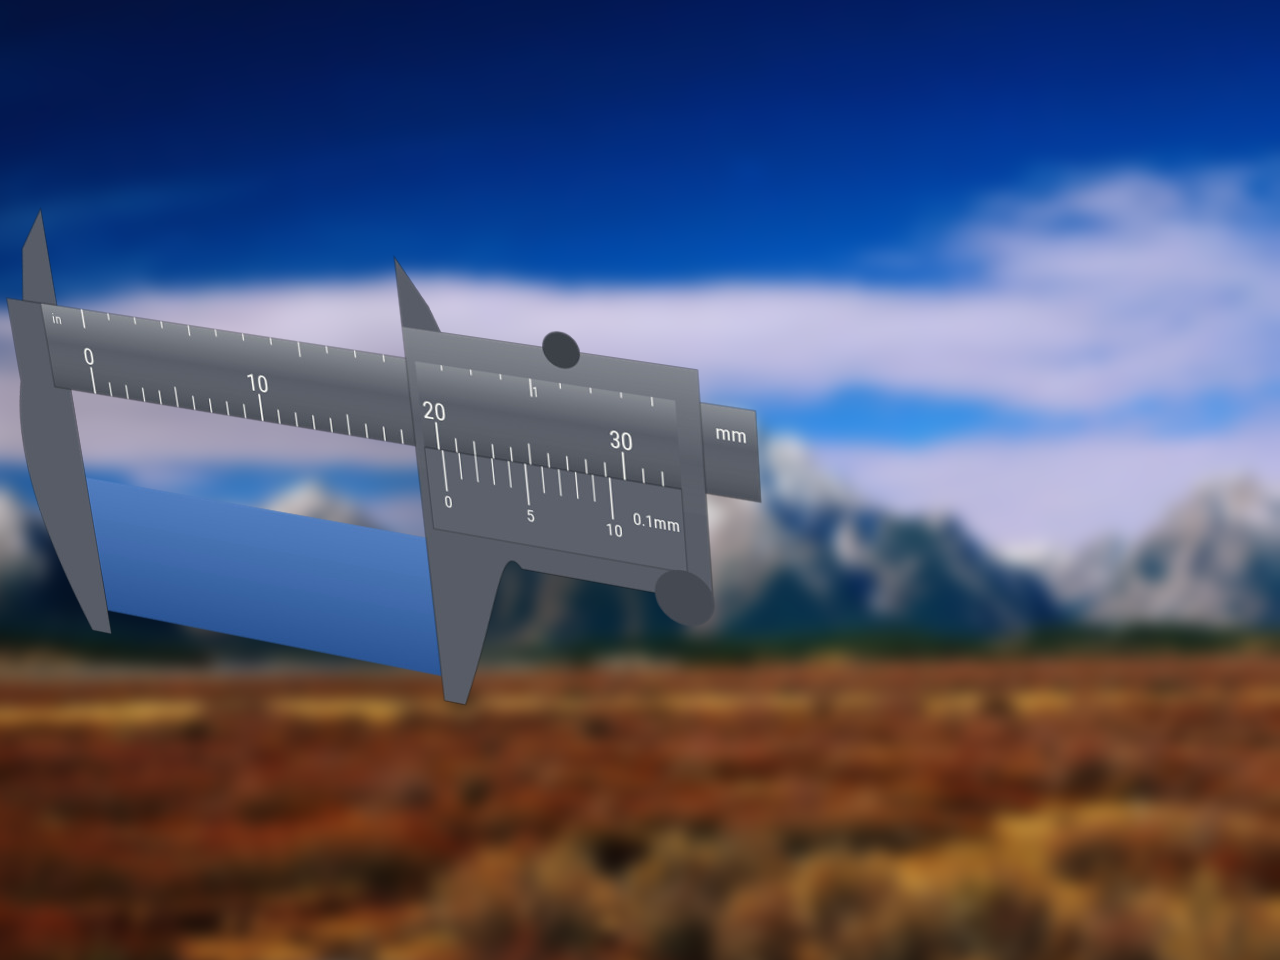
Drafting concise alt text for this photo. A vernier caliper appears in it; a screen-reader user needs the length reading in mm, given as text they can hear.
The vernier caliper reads 20.2 mm
